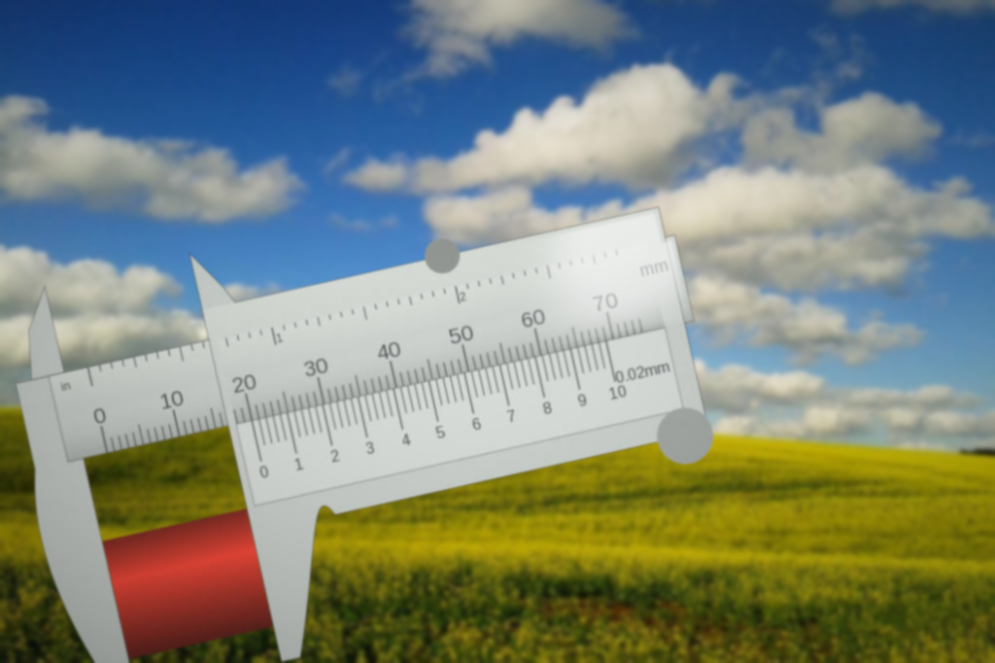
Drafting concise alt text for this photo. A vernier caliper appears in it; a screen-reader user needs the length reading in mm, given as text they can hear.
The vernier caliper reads 20.0 mm
